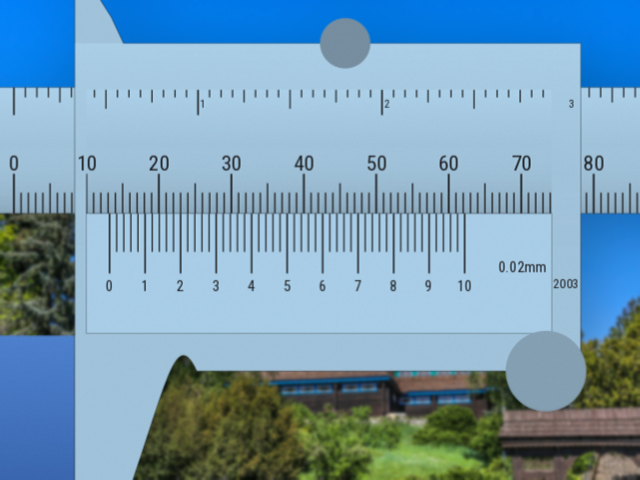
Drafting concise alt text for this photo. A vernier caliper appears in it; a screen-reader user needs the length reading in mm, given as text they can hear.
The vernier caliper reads 13.2 mm
